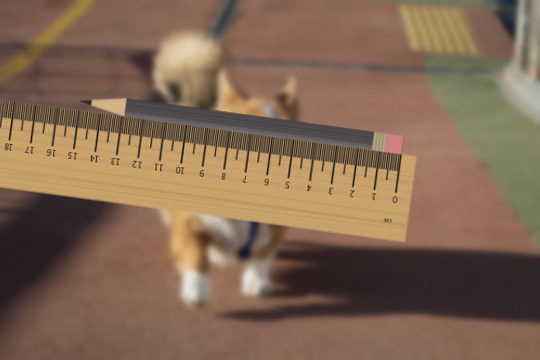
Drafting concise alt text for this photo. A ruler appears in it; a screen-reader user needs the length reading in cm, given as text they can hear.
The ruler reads 15 cm
